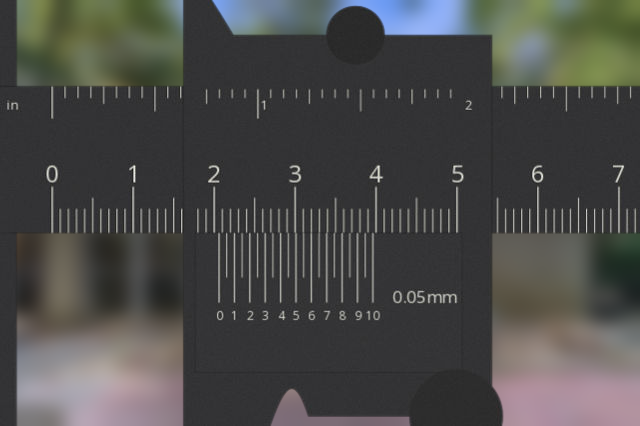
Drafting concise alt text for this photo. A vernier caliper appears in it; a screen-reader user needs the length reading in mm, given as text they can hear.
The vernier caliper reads 20.6 mm
